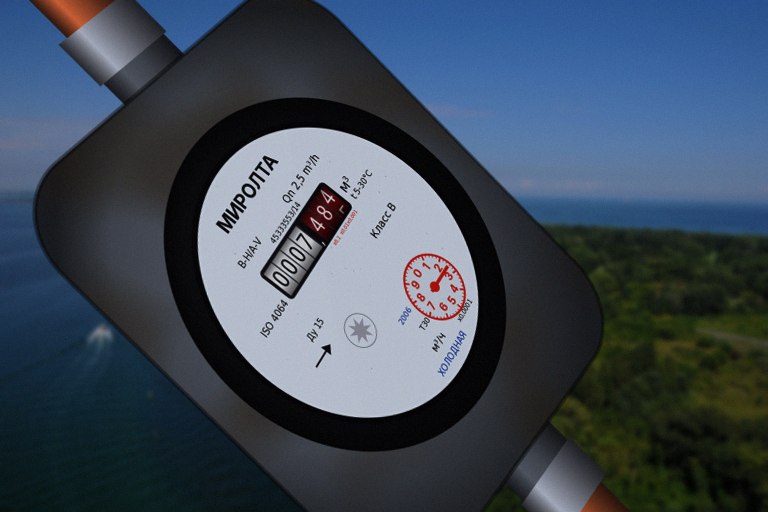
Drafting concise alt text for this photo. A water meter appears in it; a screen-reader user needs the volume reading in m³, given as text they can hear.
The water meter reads 7.4842 m³
